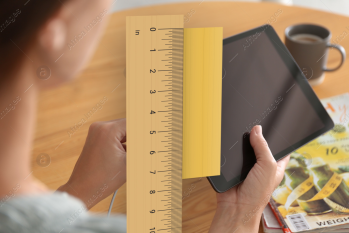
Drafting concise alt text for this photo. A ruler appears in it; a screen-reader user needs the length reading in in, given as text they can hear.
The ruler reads 7.5 in
